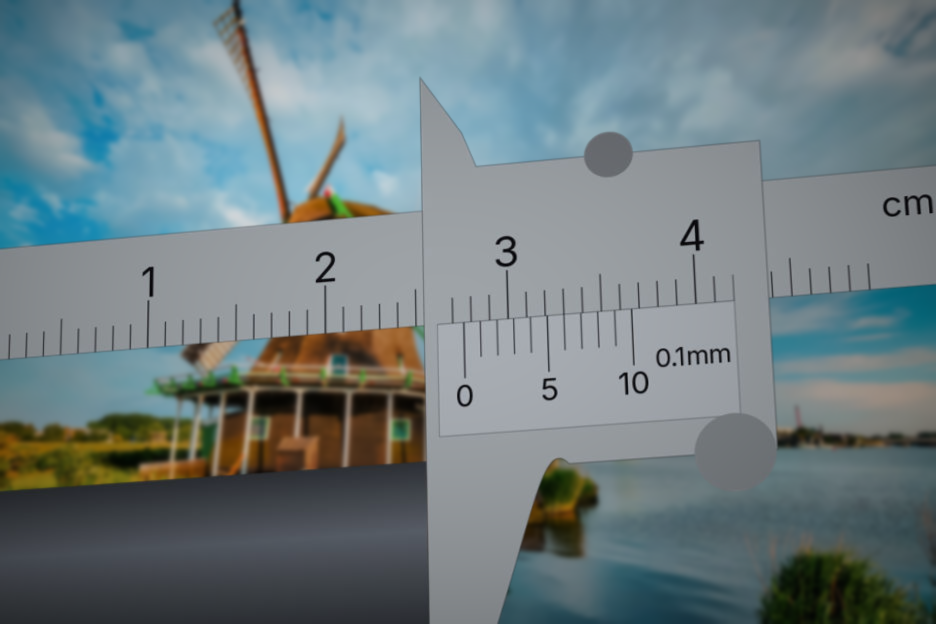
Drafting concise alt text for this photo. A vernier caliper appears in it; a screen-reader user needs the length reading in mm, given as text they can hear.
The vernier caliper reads 27.6 mm
